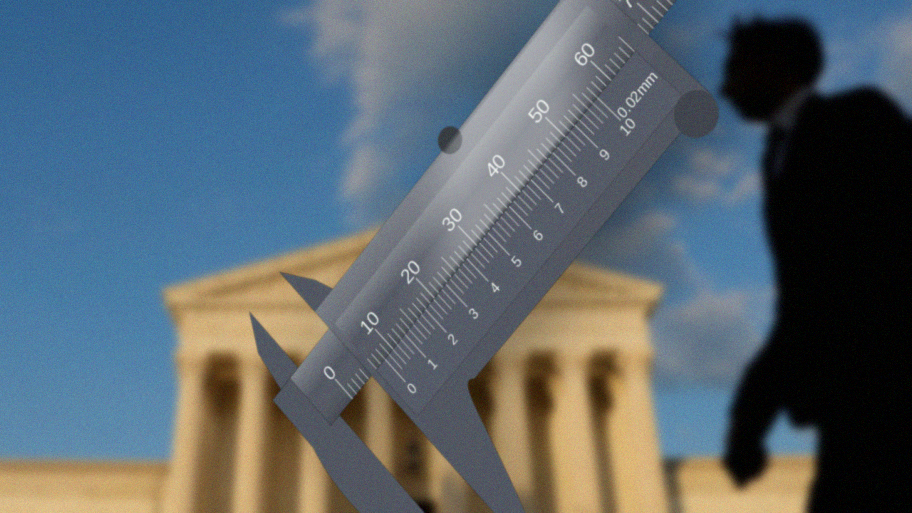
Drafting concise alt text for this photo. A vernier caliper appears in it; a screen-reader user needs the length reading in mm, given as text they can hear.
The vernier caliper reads 8.0 mm
